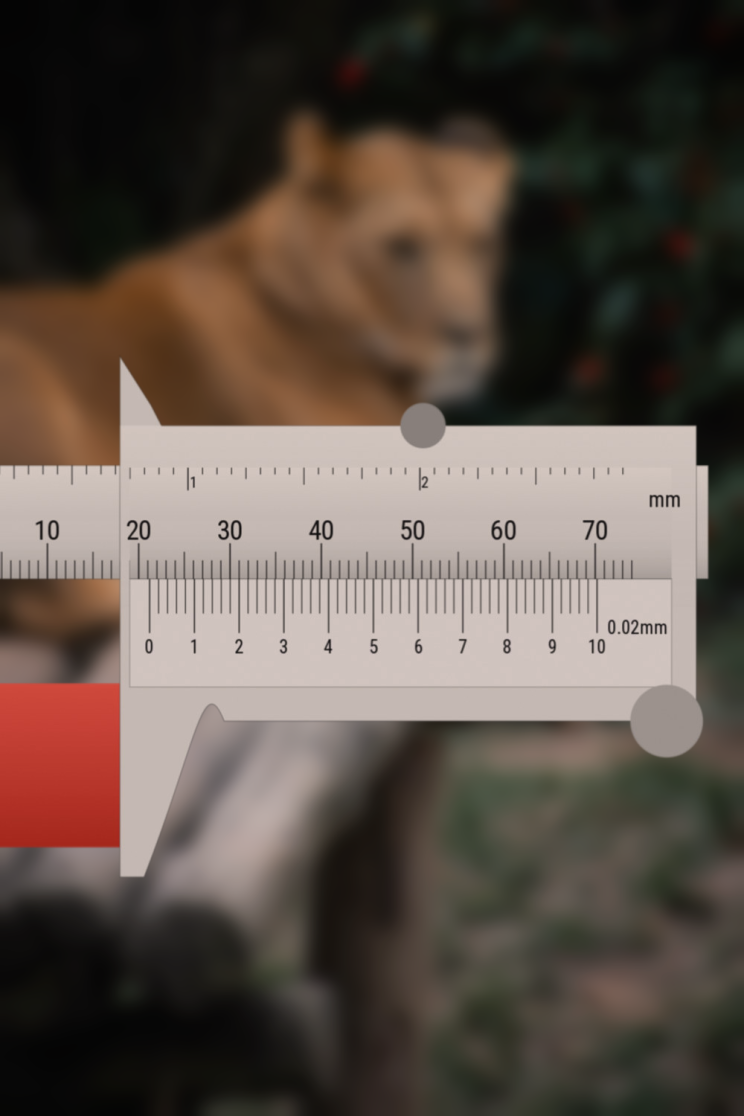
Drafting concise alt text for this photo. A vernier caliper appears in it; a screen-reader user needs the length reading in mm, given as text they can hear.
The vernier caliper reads 21.2 mm
